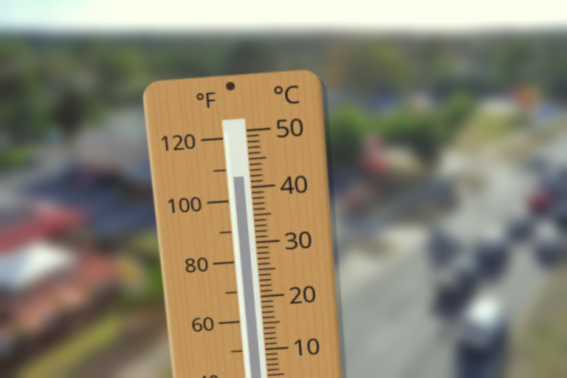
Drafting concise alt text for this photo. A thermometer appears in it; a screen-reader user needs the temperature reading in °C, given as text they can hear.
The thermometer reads 42 °C
